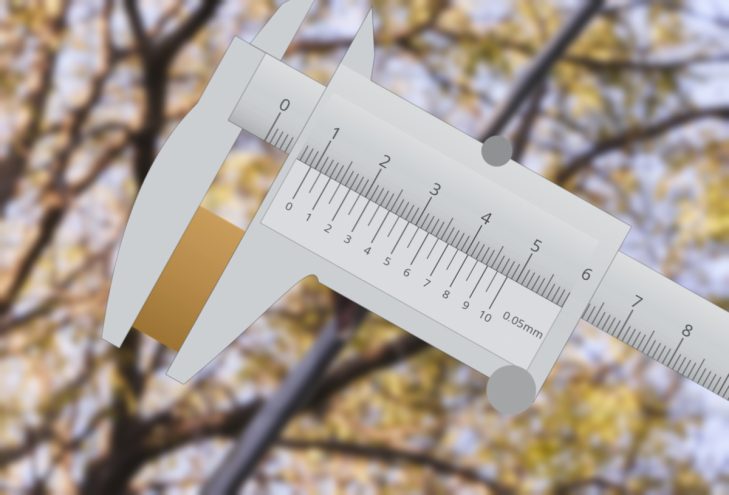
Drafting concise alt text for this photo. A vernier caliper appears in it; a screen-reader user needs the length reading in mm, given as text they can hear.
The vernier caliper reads 9.2 mm
